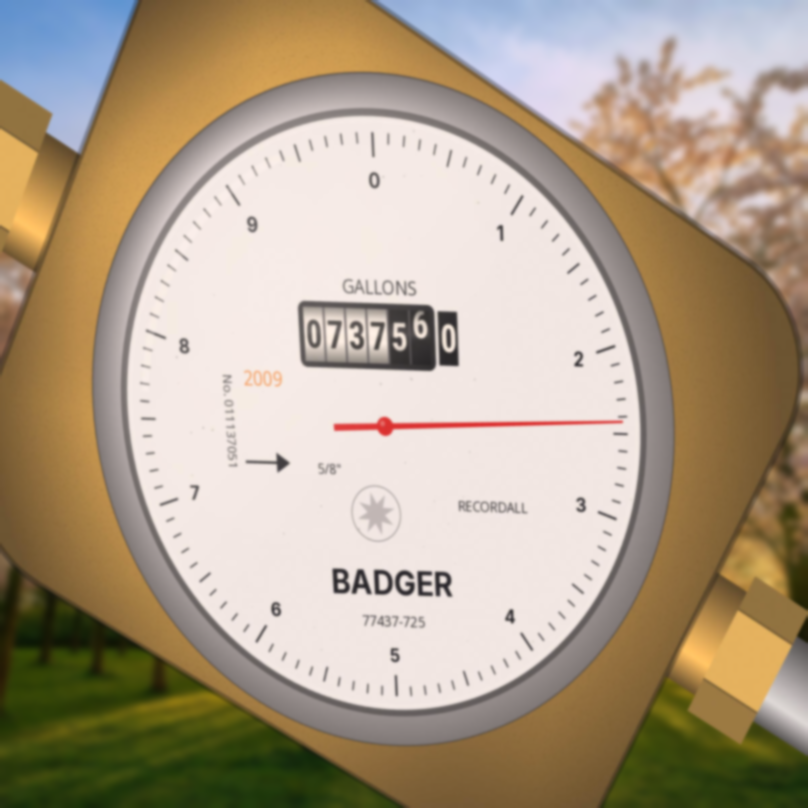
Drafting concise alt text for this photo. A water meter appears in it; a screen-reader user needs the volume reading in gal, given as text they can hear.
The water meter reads 737562.4 gal
